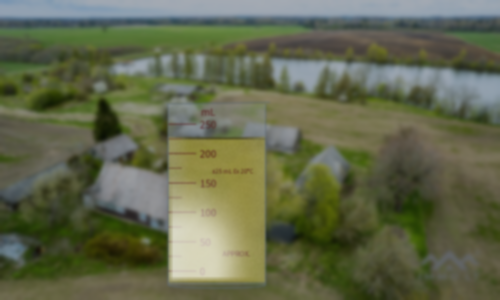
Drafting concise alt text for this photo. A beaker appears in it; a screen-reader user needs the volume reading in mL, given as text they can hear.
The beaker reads 225 mL
